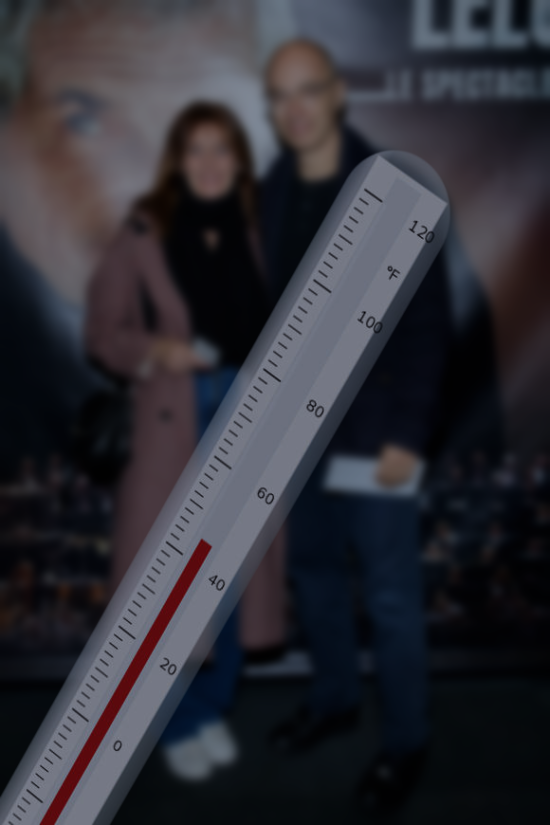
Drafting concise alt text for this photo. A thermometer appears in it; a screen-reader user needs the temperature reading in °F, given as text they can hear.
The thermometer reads 45 °F
